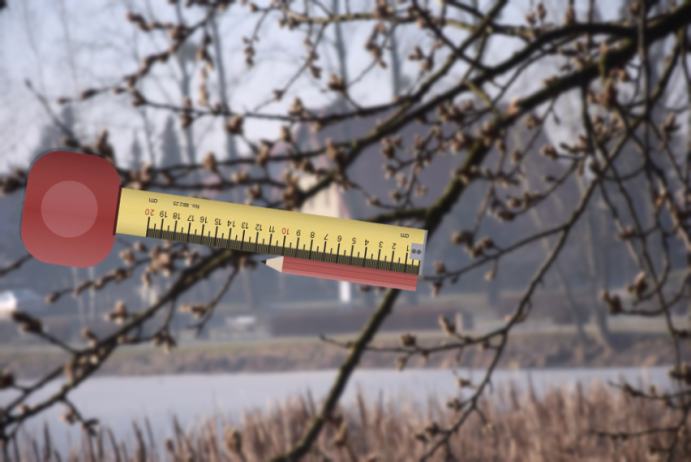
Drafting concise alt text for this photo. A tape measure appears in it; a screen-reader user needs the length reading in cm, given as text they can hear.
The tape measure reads 11.5 cm
